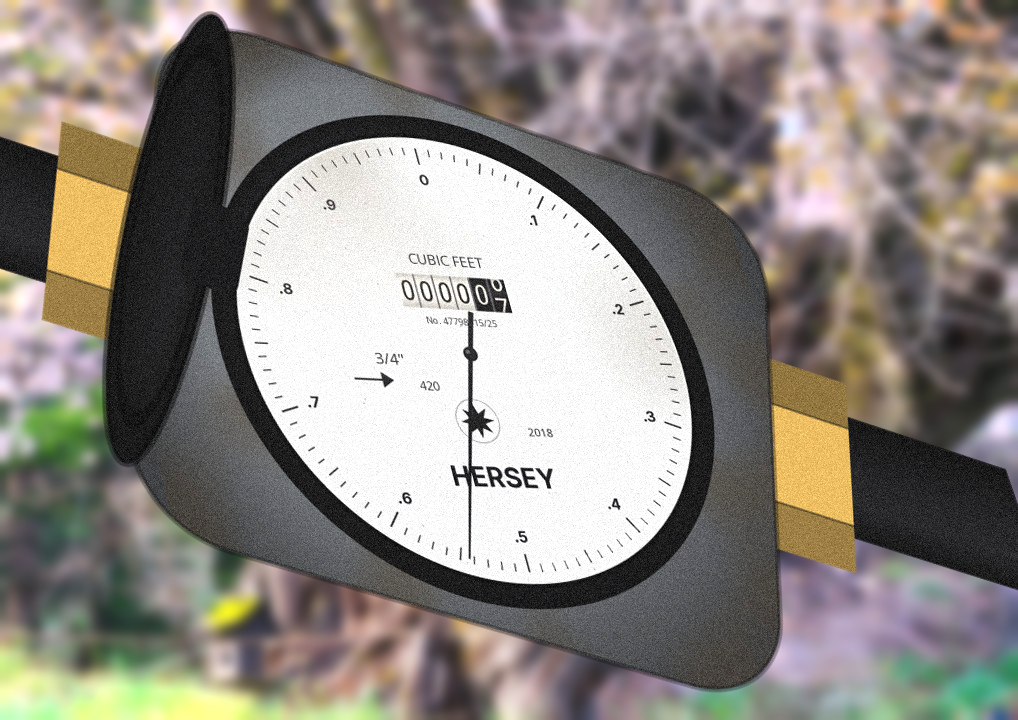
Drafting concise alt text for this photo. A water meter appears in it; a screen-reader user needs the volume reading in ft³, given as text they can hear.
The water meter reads 6.54 ft³
